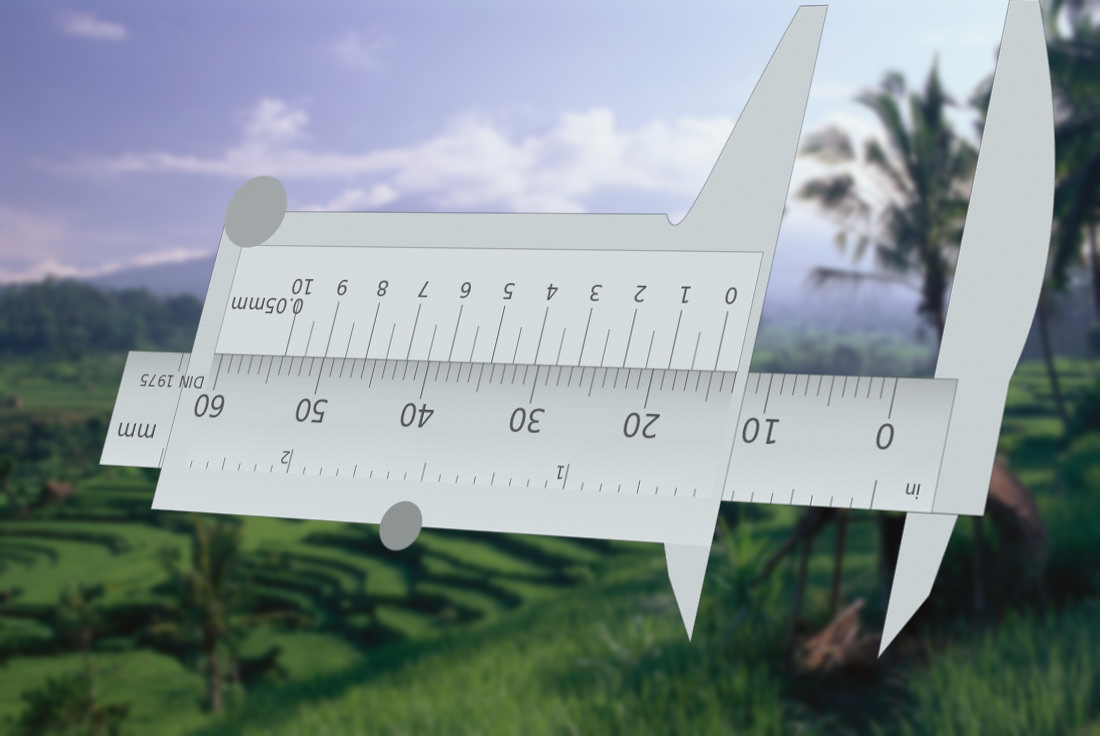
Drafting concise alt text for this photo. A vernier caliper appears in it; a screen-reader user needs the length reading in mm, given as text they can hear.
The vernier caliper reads 14.8 mm
